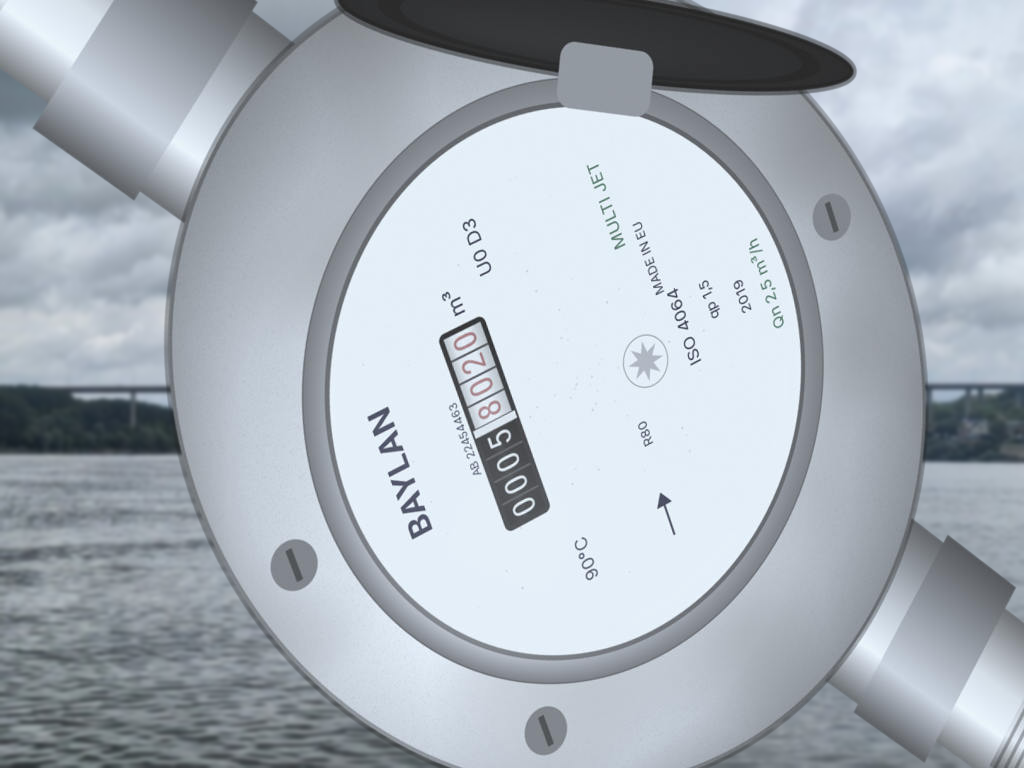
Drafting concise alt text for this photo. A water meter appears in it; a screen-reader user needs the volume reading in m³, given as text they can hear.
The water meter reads 5.8020 m³
